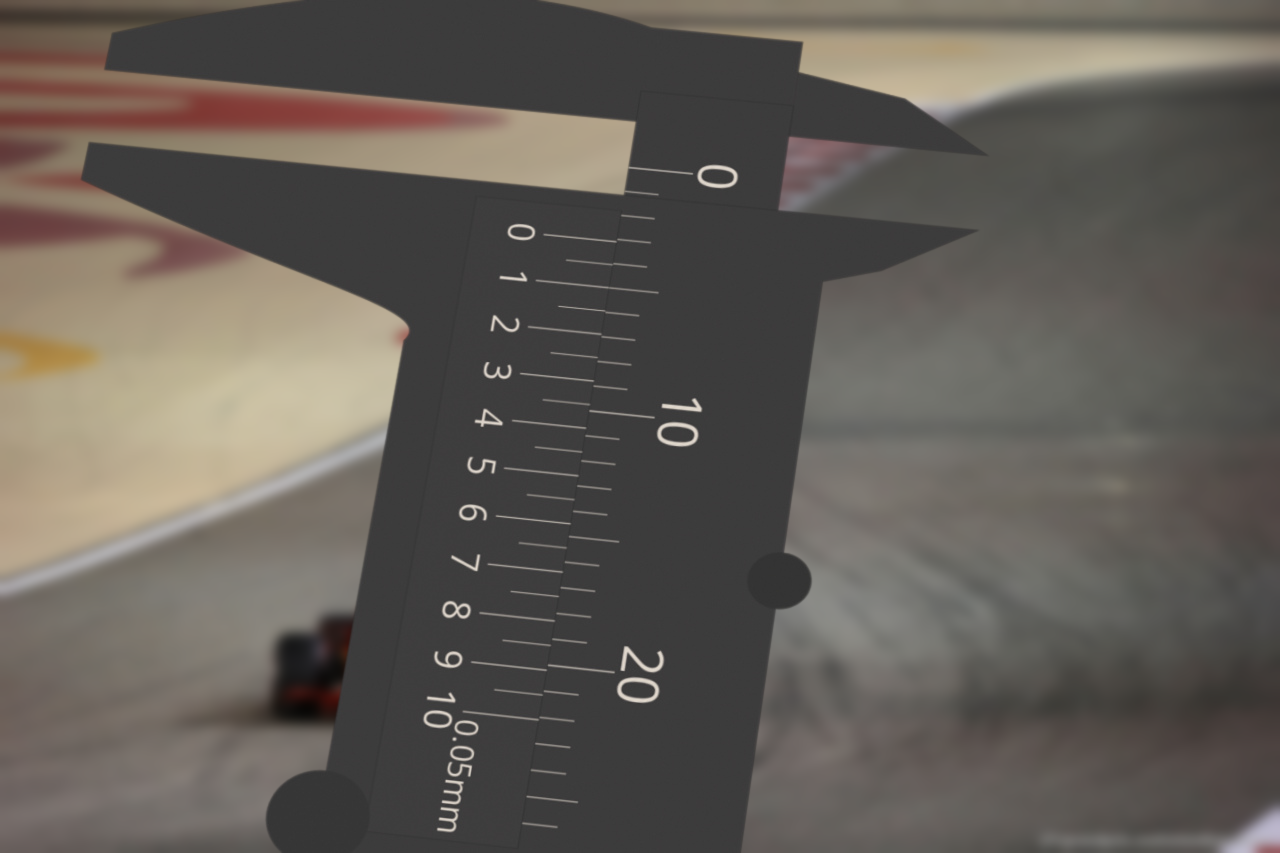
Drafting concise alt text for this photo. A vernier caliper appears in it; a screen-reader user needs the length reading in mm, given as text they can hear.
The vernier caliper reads 3.1 mm
